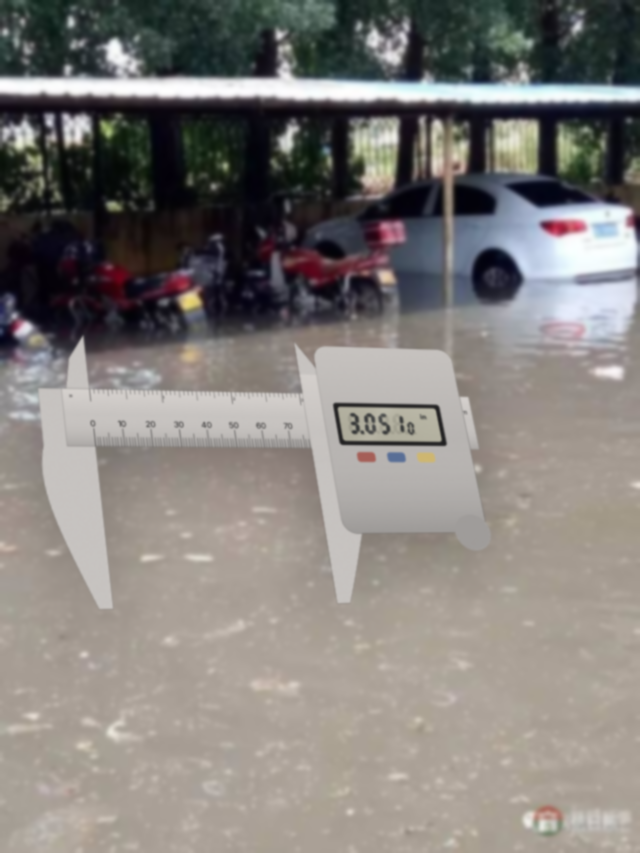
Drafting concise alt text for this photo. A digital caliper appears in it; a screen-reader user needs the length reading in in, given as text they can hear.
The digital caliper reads 3.0510 in
